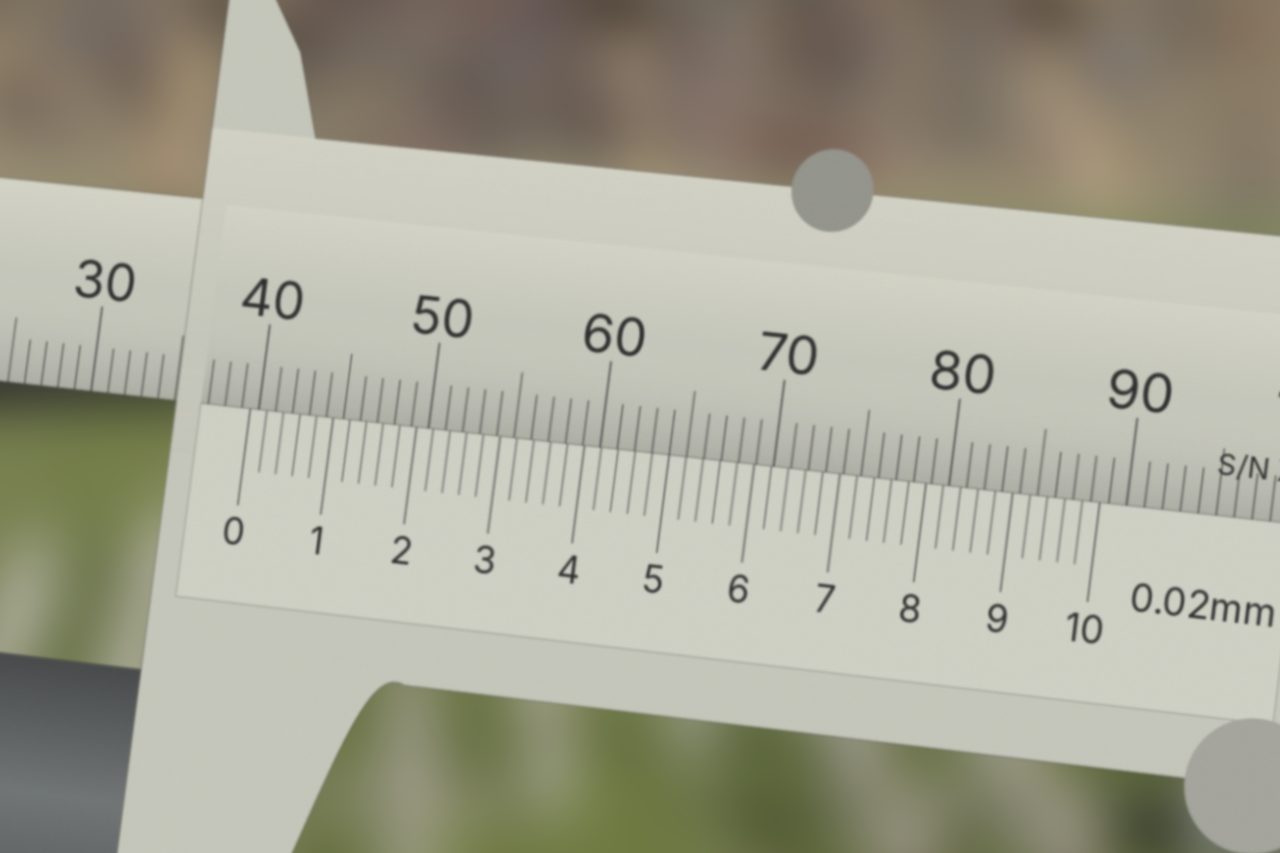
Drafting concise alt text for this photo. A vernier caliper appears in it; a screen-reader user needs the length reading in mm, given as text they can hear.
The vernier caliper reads 39.5 mm
